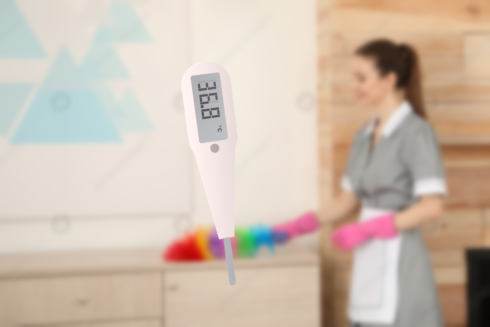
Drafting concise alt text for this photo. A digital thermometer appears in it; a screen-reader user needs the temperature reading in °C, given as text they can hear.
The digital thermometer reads 36.8 °C
